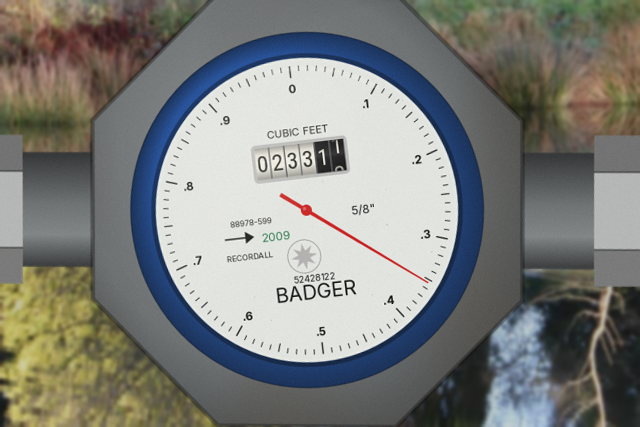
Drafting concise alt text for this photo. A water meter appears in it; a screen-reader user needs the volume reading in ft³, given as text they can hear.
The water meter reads 23311.35 ft³
